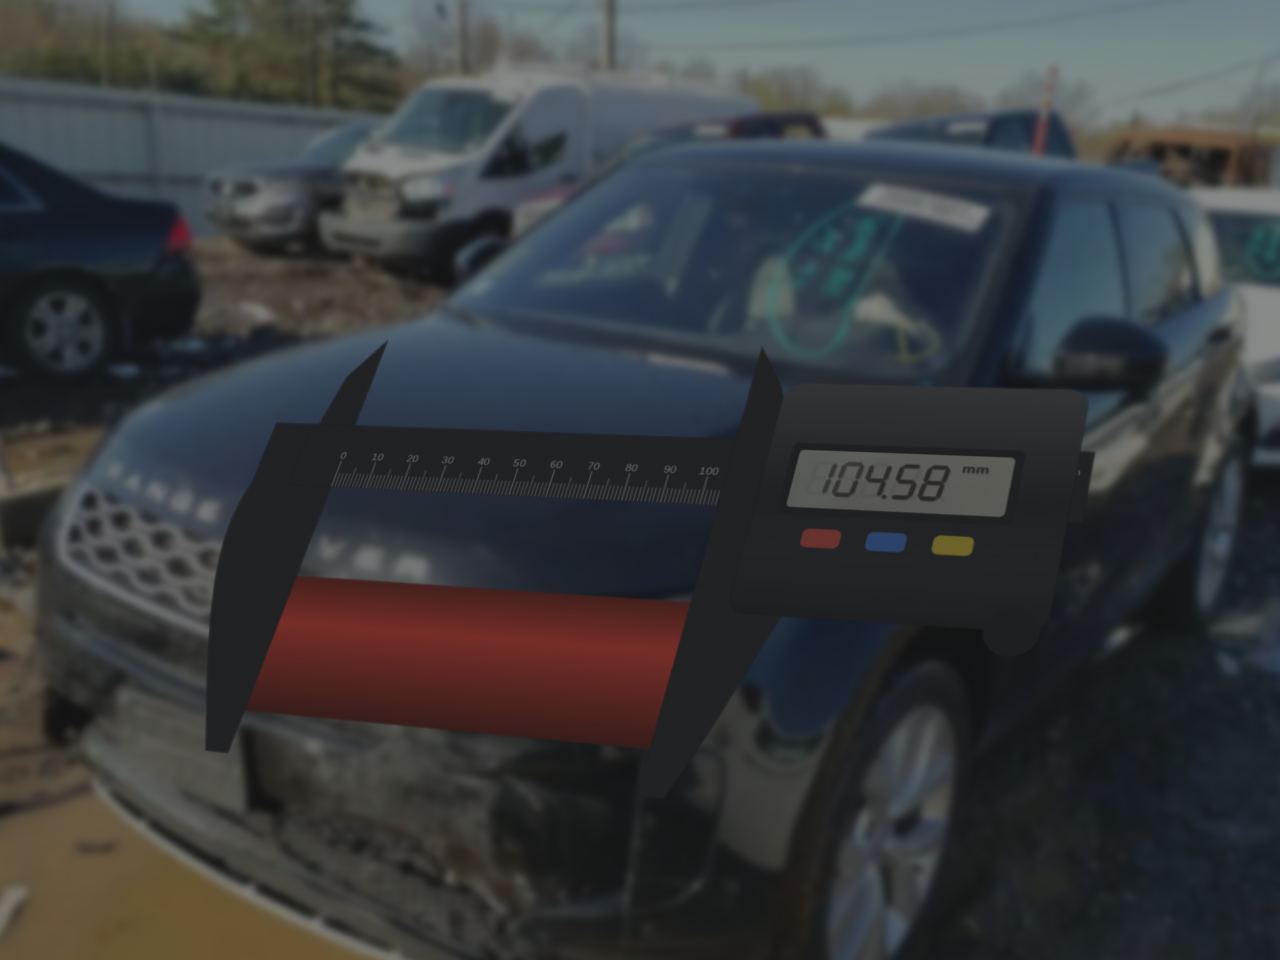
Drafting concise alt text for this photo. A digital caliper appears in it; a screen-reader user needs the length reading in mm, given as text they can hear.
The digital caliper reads 104.58 mm
